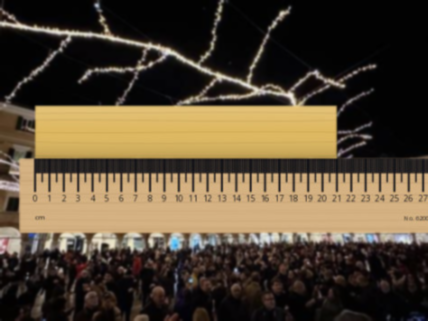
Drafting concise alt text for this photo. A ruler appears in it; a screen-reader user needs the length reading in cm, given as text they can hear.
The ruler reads 21 cm
